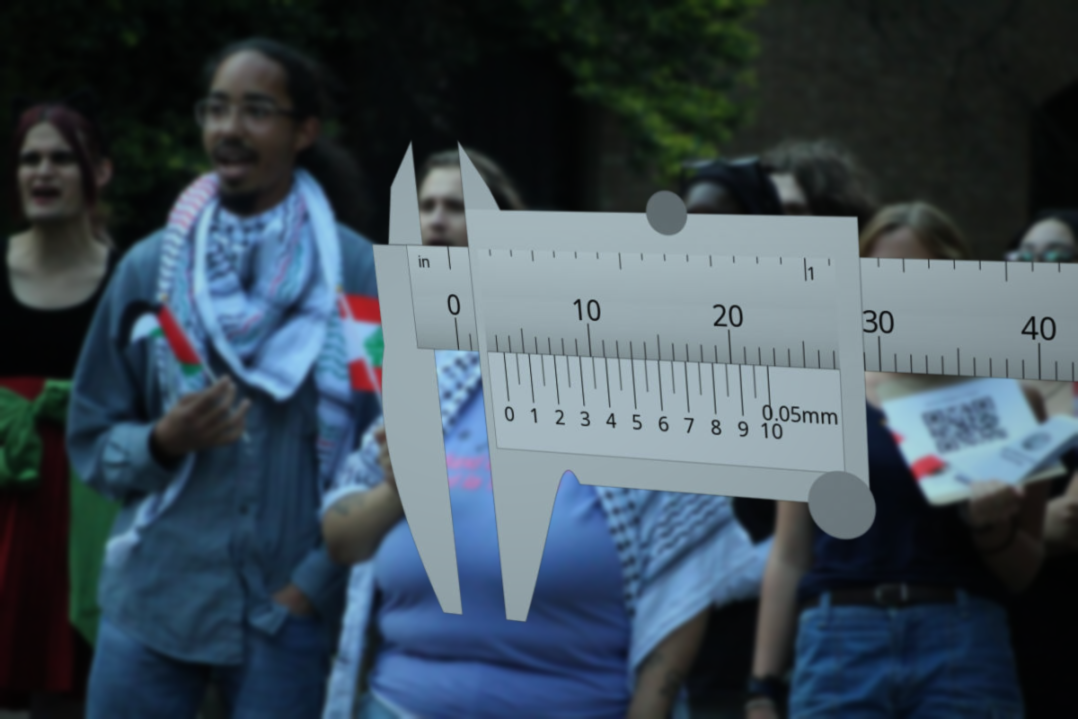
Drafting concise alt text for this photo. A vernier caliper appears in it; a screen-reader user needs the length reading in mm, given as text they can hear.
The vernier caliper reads 3.5 mm
